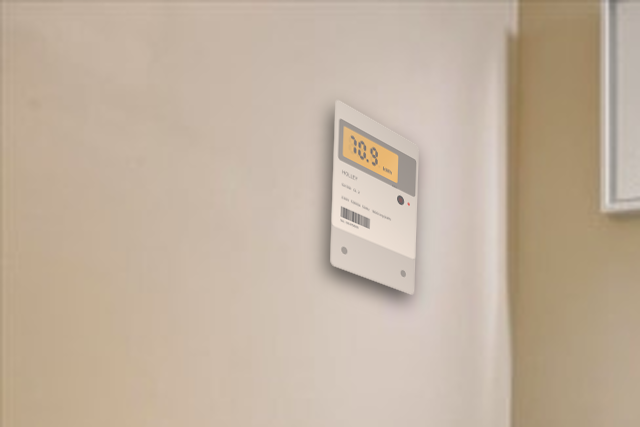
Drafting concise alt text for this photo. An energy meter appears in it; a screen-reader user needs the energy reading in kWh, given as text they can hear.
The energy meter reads 70.9 kWh
